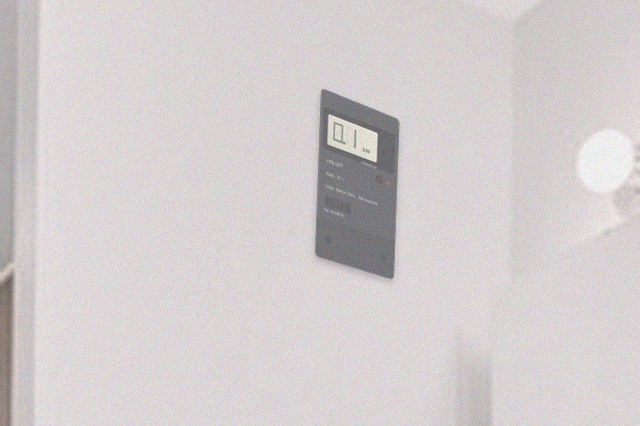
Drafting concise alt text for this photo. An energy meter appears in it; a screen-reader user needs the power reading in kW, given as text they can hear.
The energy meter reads 0.1 kW
